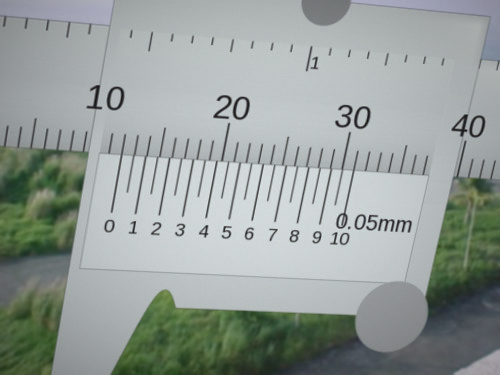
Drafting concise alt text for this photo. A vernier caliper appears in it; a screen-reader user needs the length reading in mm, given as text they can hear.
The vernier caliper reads 12.0 mm
